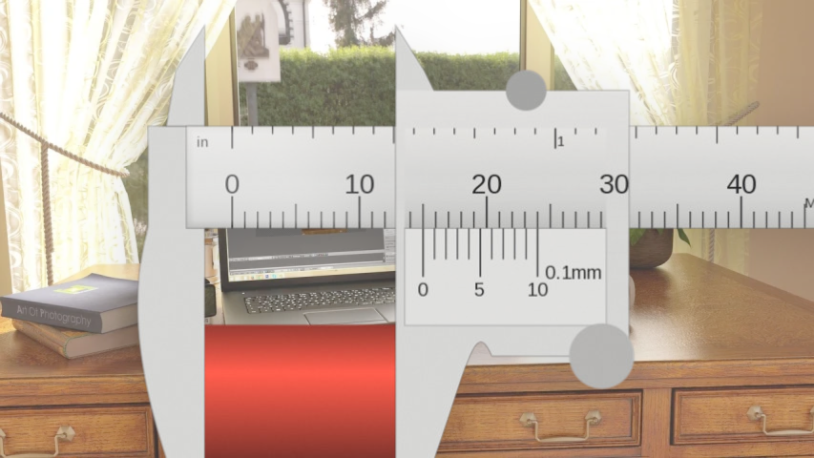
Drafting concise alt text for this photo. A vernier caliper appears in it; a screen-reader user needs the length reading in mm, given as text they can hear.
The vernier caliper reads 15.0 mm
